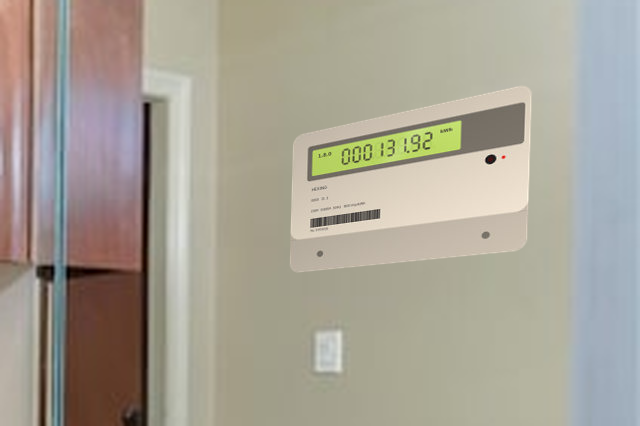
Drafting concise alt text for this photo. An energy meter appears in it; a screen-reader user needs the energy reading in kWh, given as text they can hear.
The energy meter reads 131.92 kWh
